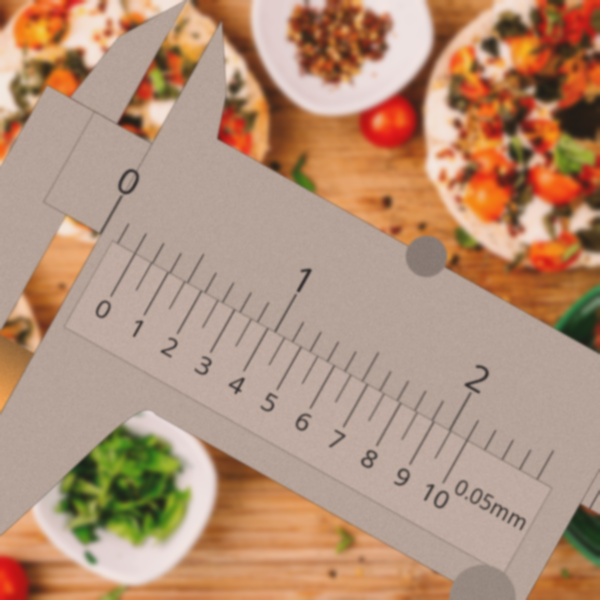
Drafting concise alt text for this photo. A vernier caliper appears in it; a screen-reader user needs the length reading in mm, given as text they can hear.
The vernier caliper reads 2.0 mm
